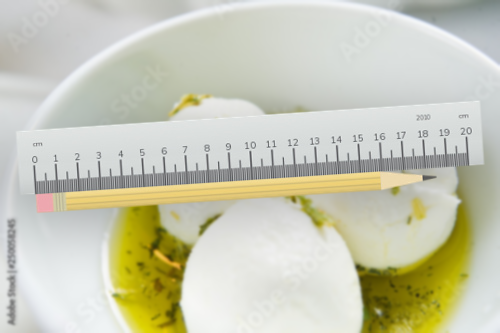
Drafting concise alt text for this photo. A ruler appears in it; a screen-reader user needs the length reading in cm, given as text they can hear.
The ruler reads 18.5 cm
